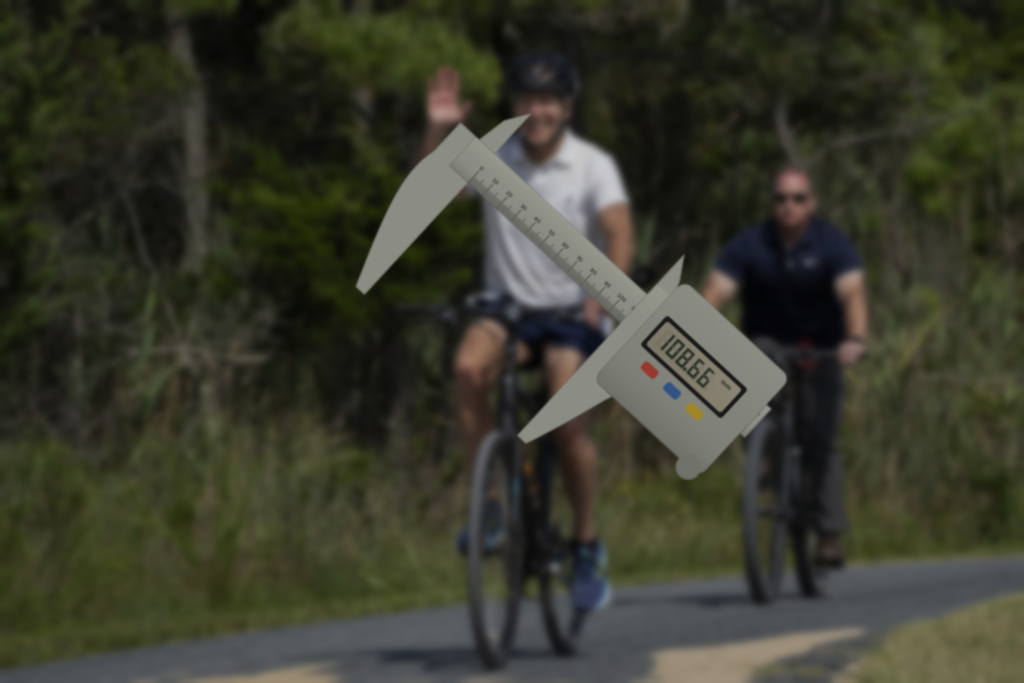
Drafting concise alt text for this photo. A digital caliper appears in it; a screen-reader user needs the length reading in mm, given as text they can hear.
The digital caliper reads 108.66 mm
